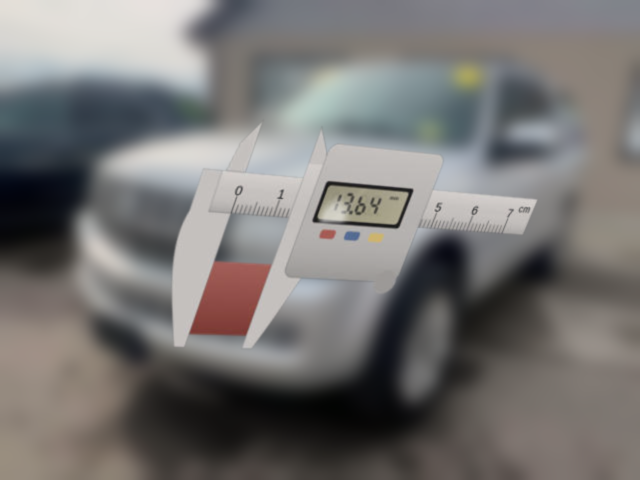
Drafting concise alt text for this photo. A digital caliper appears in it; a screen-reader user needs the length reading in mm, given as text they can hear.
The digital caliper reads 13.64 mm
